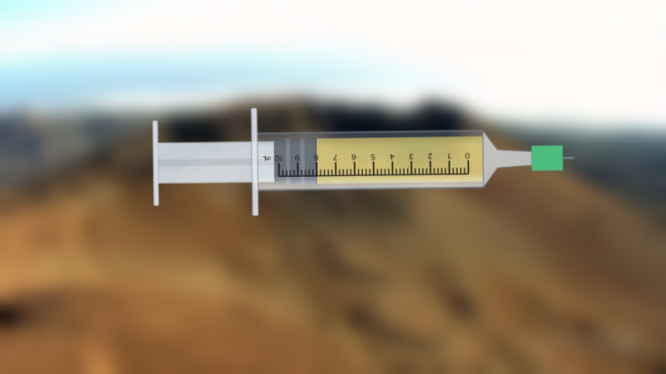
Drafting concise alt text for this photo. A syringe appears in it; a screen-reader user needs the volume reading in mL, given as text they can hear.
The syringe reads 8 mL
